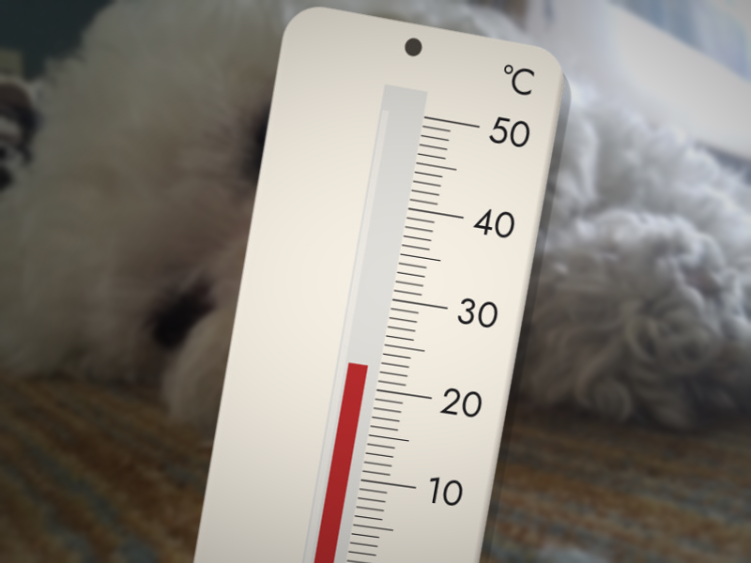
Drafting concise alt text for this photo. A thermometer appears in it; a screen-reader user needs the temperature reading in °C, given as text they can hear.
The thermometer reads 22.5 °C
